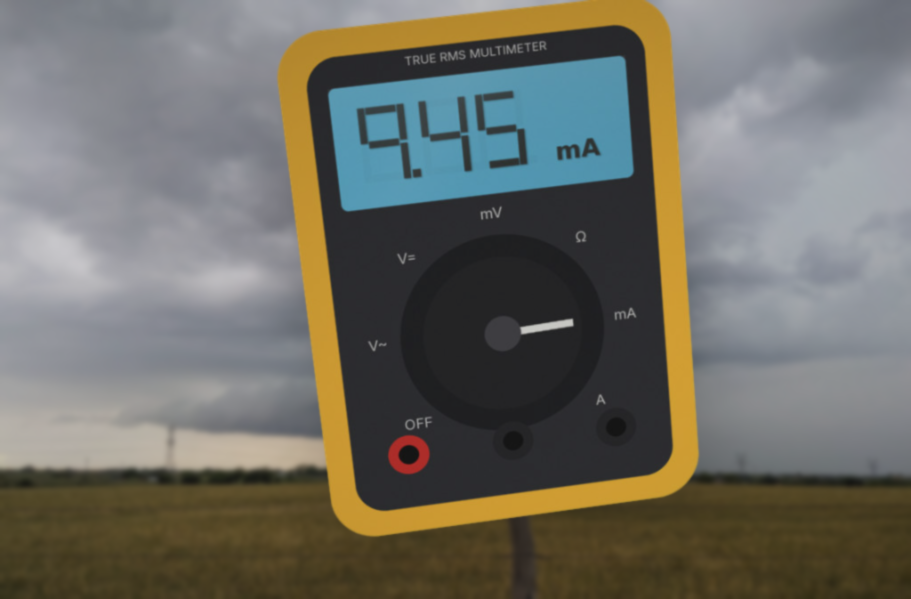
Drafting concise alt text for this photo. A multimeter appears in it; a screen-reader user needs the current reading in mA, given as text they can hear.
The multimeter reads 9.45 mA
